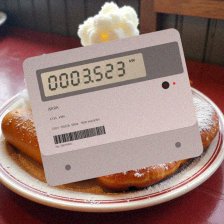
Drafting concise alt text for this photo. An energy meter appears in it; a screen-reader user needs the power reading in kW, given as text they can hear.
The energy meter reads 3.523 kW
